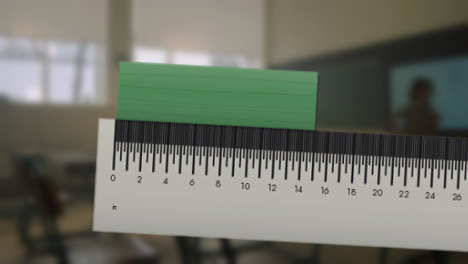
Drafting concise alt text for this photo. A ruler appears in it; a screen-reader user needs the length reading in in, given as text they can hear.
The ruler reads 15 in
